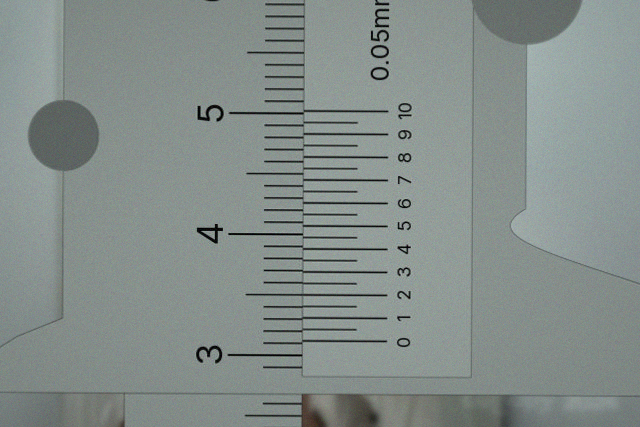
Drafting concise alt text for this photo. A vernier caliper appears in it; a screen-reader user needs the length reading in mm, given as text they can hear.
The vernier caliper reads 31.2 mm
